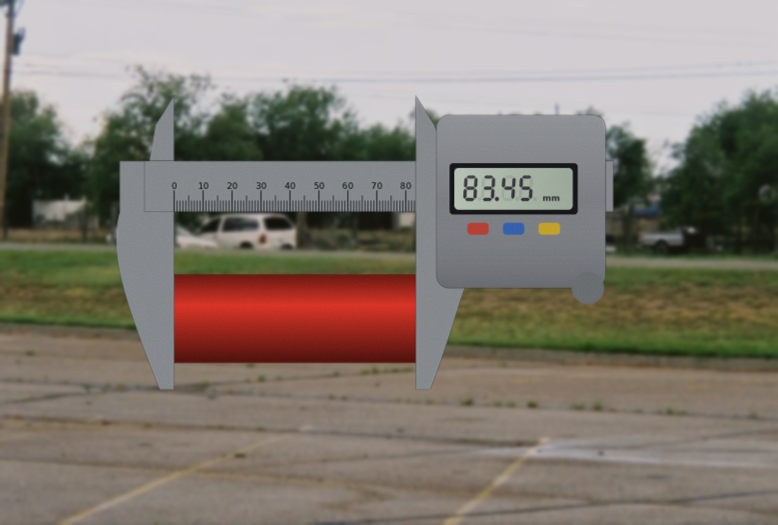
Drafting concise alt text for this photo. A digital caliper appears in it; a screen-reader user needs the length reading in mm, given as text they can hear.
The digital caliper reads 83.45 mm
